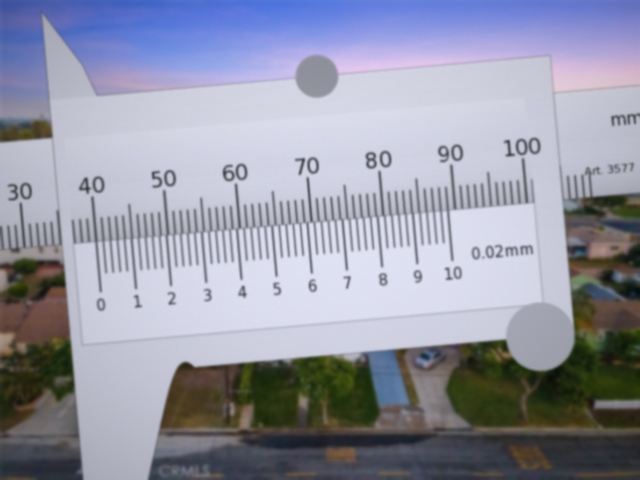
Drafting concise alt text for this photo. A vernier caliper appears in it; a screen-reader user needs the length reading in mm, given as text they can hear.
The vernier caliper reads 40.0 mm
